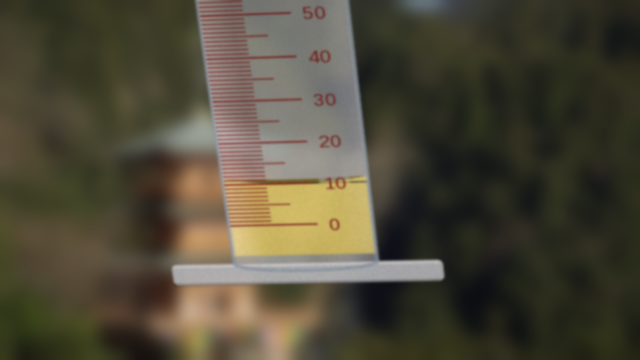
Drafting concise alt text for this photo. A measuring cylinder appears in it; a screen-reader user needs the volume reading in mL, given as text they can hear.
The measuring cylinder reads 10 mL
